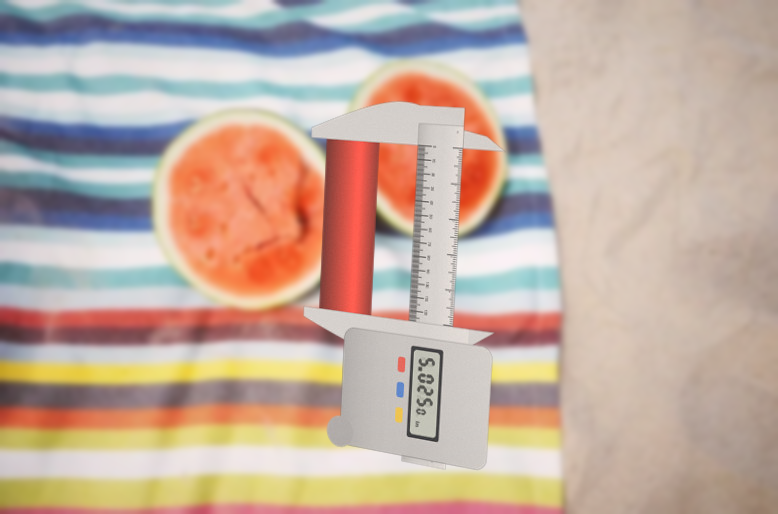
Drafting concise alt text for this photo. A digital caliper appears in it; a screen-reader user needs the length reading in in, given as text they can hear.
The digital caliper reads 5.0250 in
